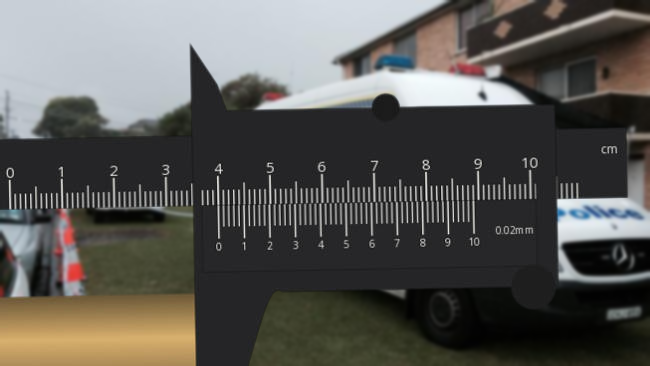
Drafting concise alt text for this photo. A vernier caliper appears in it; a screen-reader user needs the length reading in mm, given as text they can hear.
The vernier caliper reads 40.0 mm
